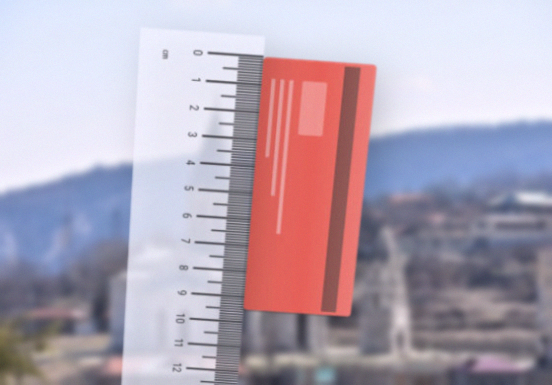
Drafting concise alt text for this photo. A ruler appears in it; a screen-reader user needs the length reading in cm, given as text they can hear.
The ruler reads 9.5 cm
